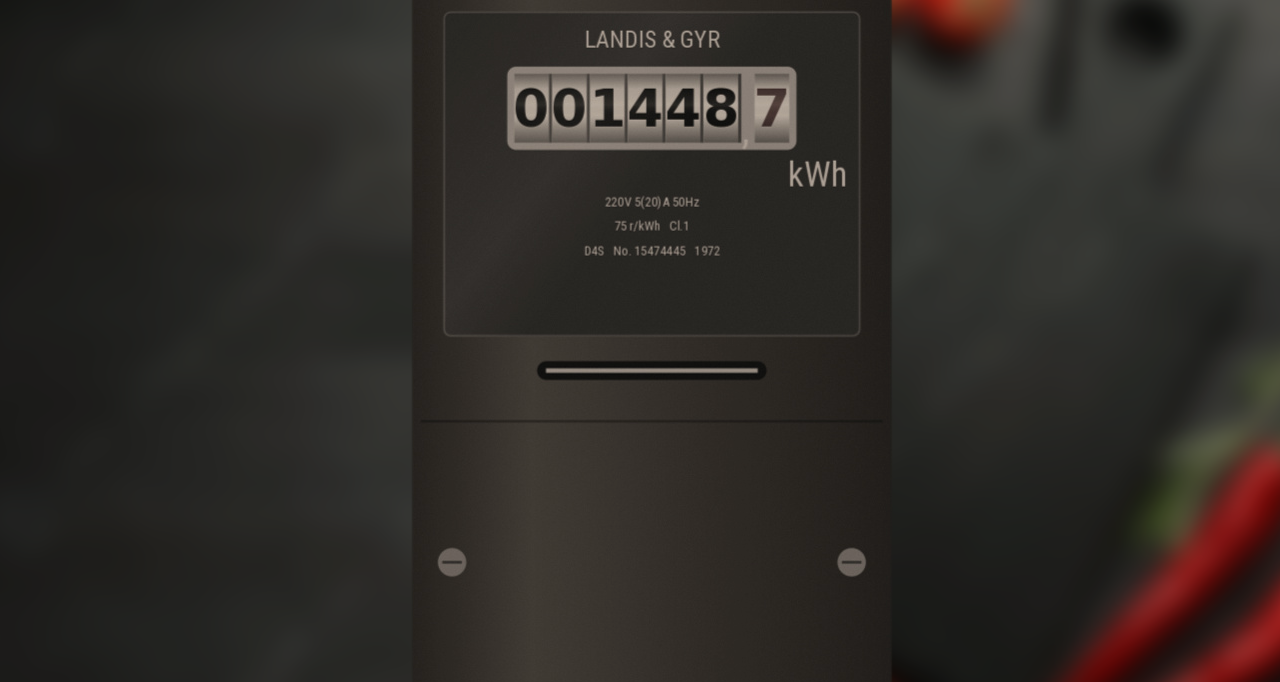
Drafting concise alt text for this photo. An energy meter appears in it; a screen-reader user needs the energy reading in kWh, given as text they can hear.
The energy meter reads 1448.7 kWh
